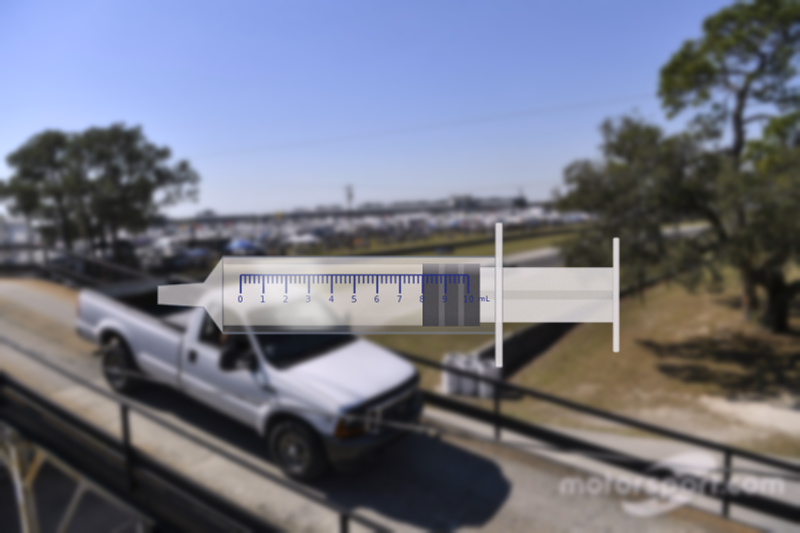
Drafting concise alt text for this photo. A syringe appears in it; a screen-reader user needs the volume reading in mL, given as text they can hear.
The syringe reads 8 mL
